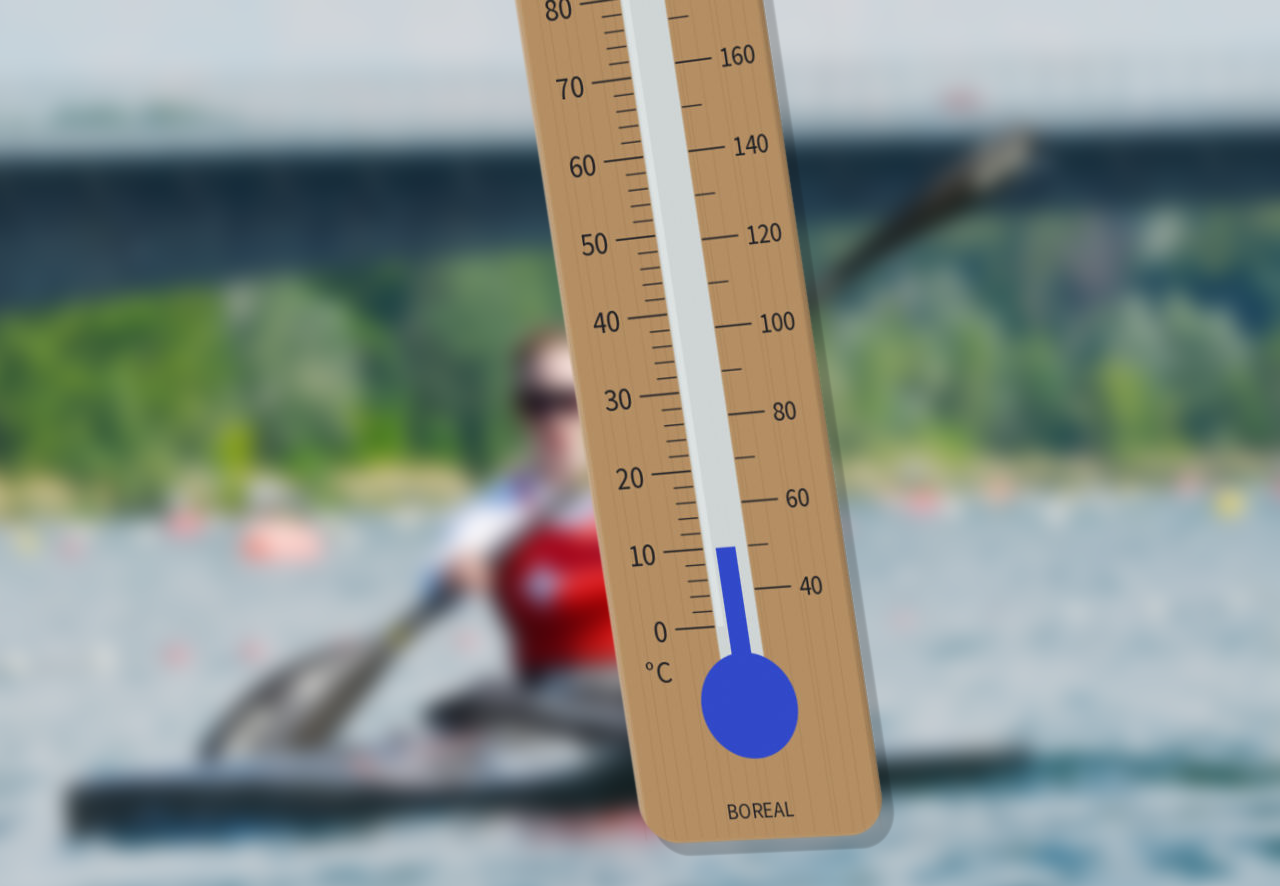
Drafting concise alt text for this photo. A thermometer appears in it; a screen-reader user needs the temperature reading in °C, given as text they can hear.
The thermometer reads 10 °C
